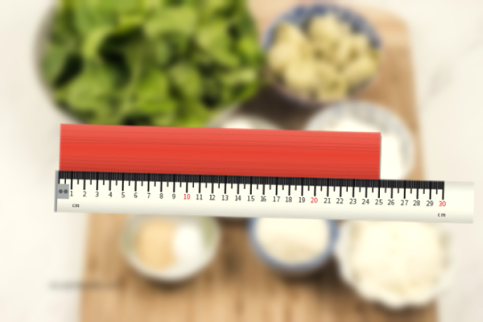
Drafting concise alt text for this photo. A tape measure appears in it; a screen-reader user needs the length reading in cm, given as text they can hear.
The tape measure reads 25 cm
